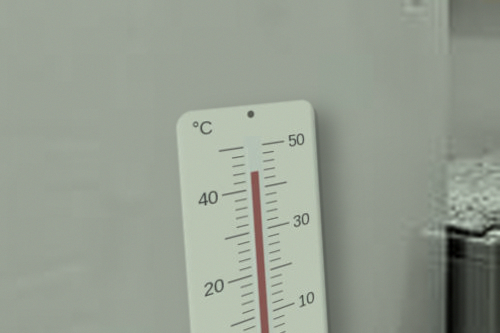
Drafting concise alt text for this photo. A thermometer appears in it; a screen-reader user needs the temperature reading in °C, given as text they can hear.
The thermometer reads 44 °C
